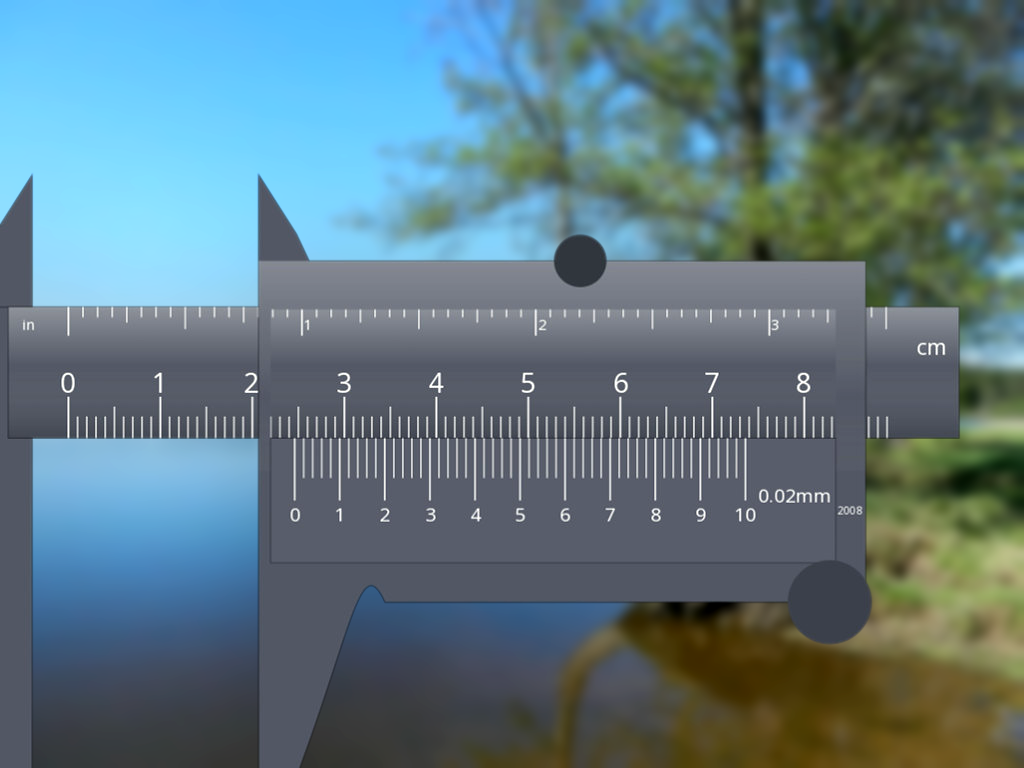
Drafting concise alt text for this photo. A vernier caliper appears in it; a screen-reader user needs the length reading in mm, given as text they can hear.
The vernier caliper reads 24.6 mm
